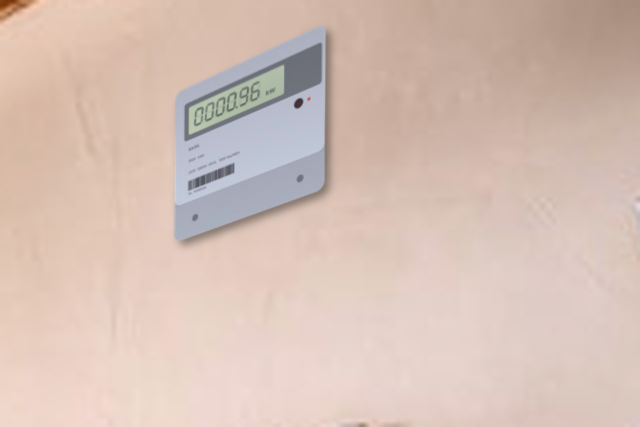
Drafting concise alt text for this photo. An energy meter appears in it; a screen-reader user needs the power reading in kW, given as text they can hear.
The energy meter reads 0.96 kW
